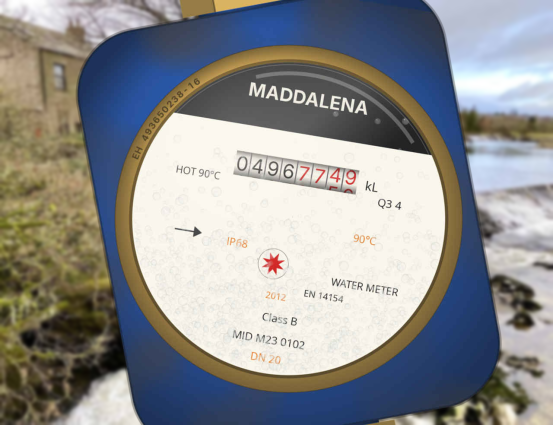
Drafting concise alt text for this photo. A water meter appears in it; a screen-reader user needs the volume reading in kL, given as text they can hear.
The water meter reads 496.7749 kL
